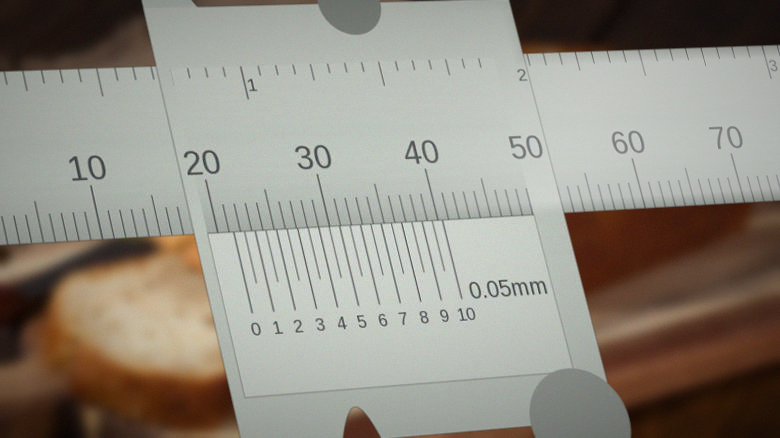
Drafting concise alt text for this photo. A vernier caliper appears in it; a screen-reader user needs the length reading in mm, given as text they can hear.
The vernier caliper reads 21.4 mm
